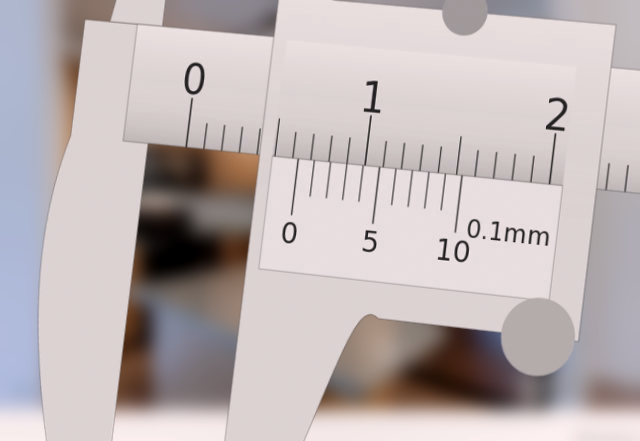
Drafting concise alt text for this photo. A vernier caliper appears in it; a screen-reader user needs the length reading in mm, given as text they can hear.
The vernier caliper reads 6.3 mm
